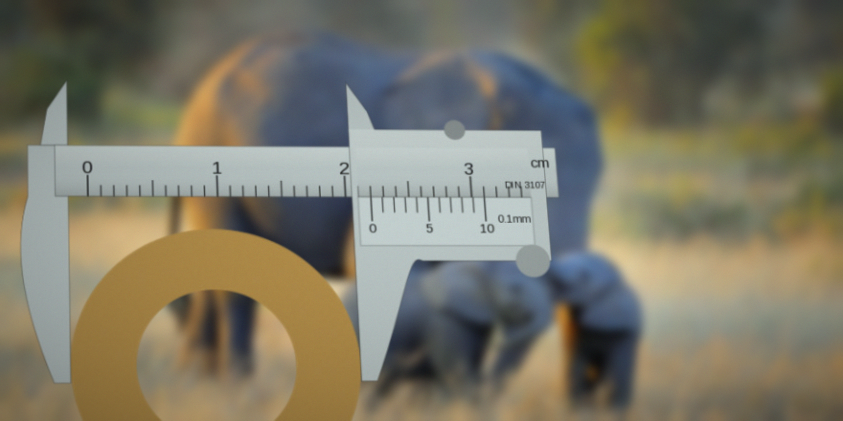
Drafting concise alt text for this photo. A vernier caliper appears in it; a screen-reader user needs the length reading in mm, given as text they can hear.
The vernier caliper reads 22.0 mm
